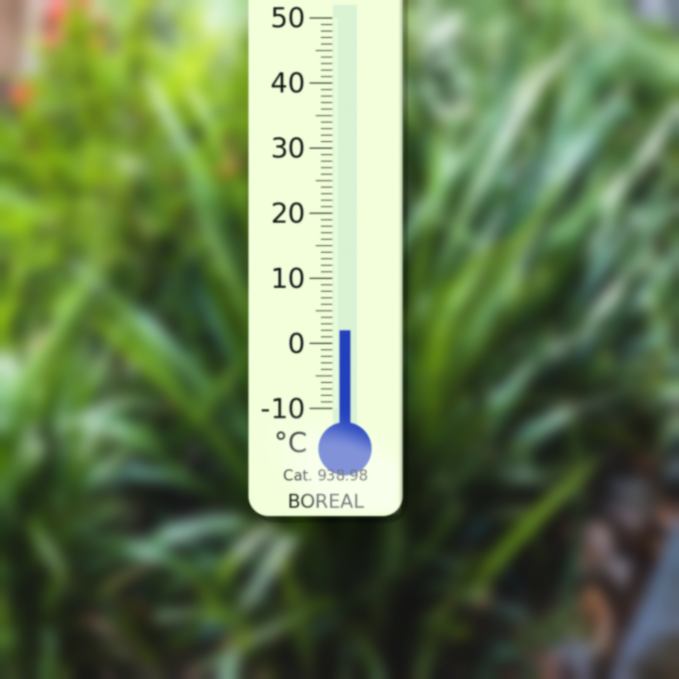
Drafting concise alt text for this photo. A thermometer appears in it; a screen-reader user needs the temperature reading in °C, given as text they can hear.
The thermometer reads 2 °C
